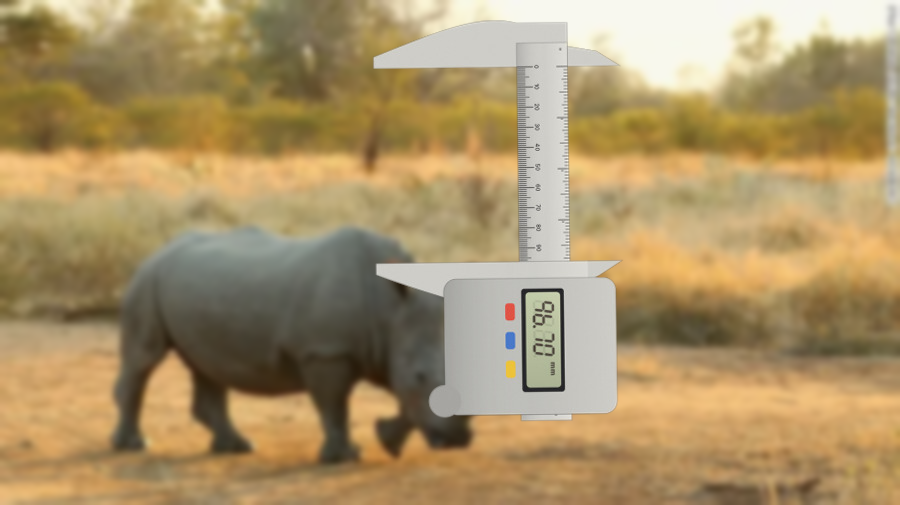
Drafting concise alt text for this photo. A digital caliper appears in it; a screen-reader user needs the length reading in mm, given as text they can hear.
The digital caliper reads 96.70 mm
